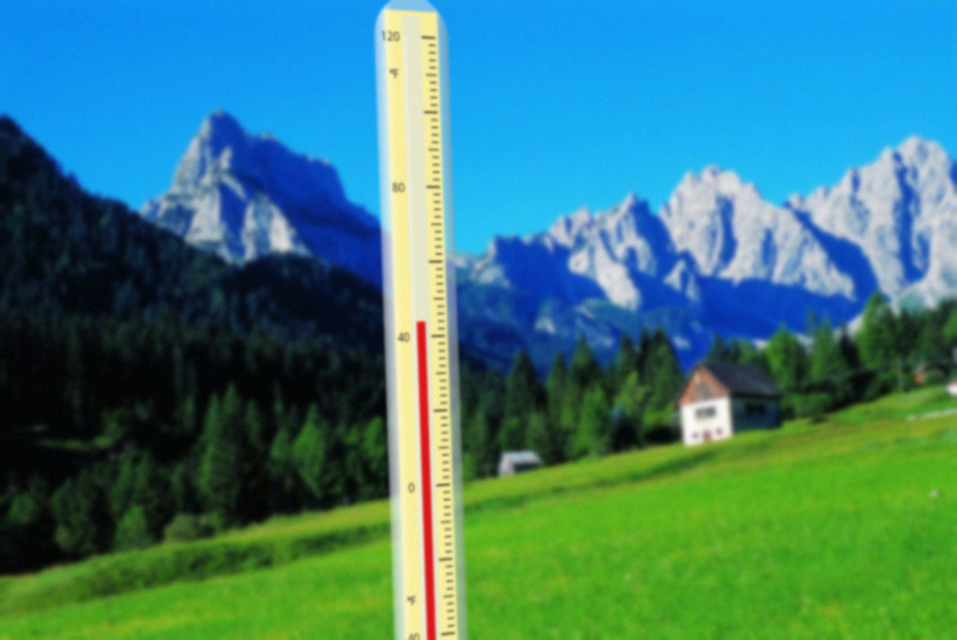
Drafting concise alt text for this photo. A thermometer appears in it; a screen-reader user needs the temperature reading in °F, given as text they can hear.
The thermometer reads 44 °F
